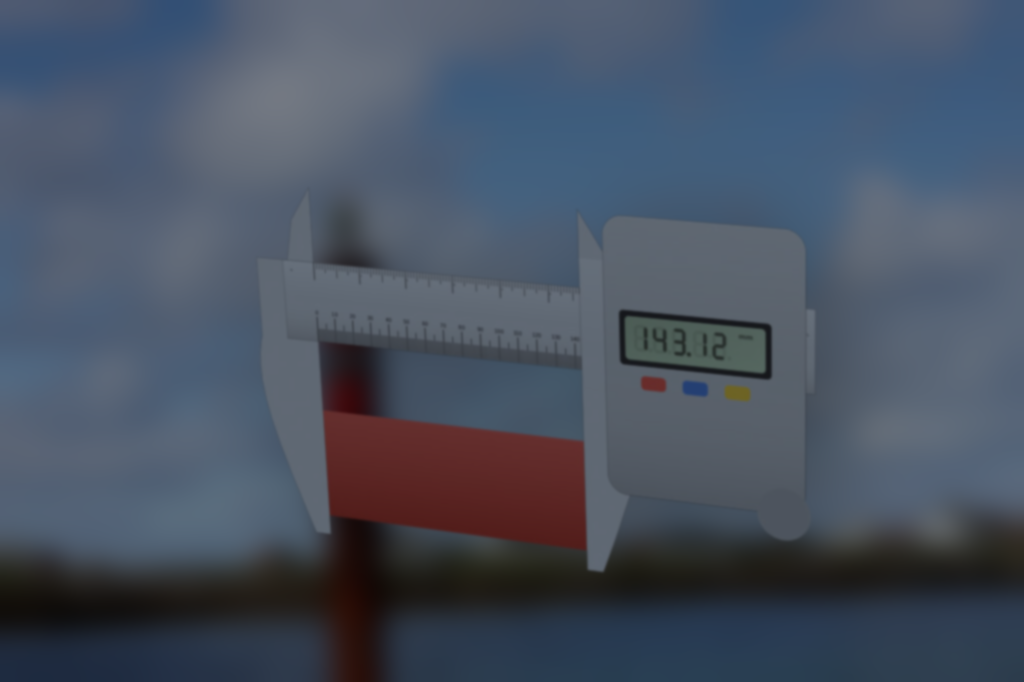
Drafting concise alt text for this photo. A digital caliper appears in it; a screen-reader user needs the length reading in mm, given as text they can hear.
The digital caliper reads 143.12 mm
